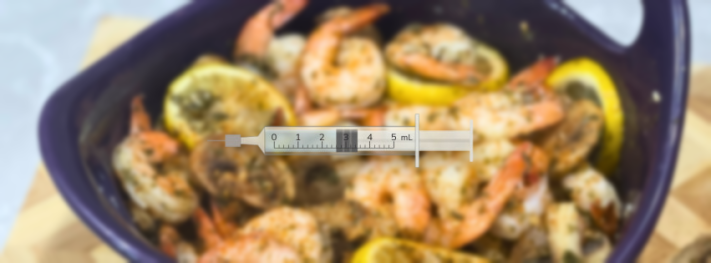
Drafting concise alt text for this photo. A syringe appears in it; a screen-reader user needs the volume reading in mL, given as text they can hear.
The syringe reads 2.6 mL
